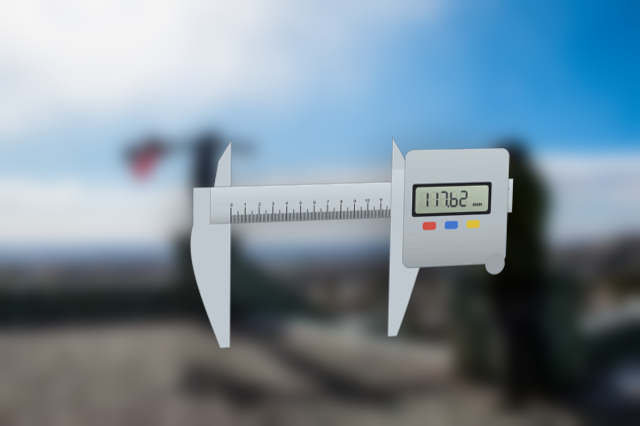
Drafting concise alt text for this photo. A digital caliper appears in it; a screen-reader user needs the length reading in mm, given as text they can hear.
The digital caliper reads 117.62 mm
